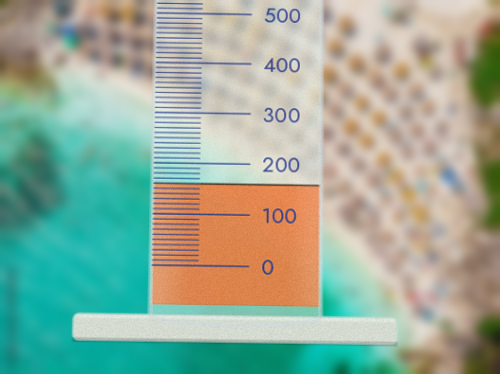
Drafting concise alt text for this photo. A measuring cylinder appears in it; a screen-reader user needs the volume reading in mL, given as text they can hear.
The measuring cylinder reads 160 mL
